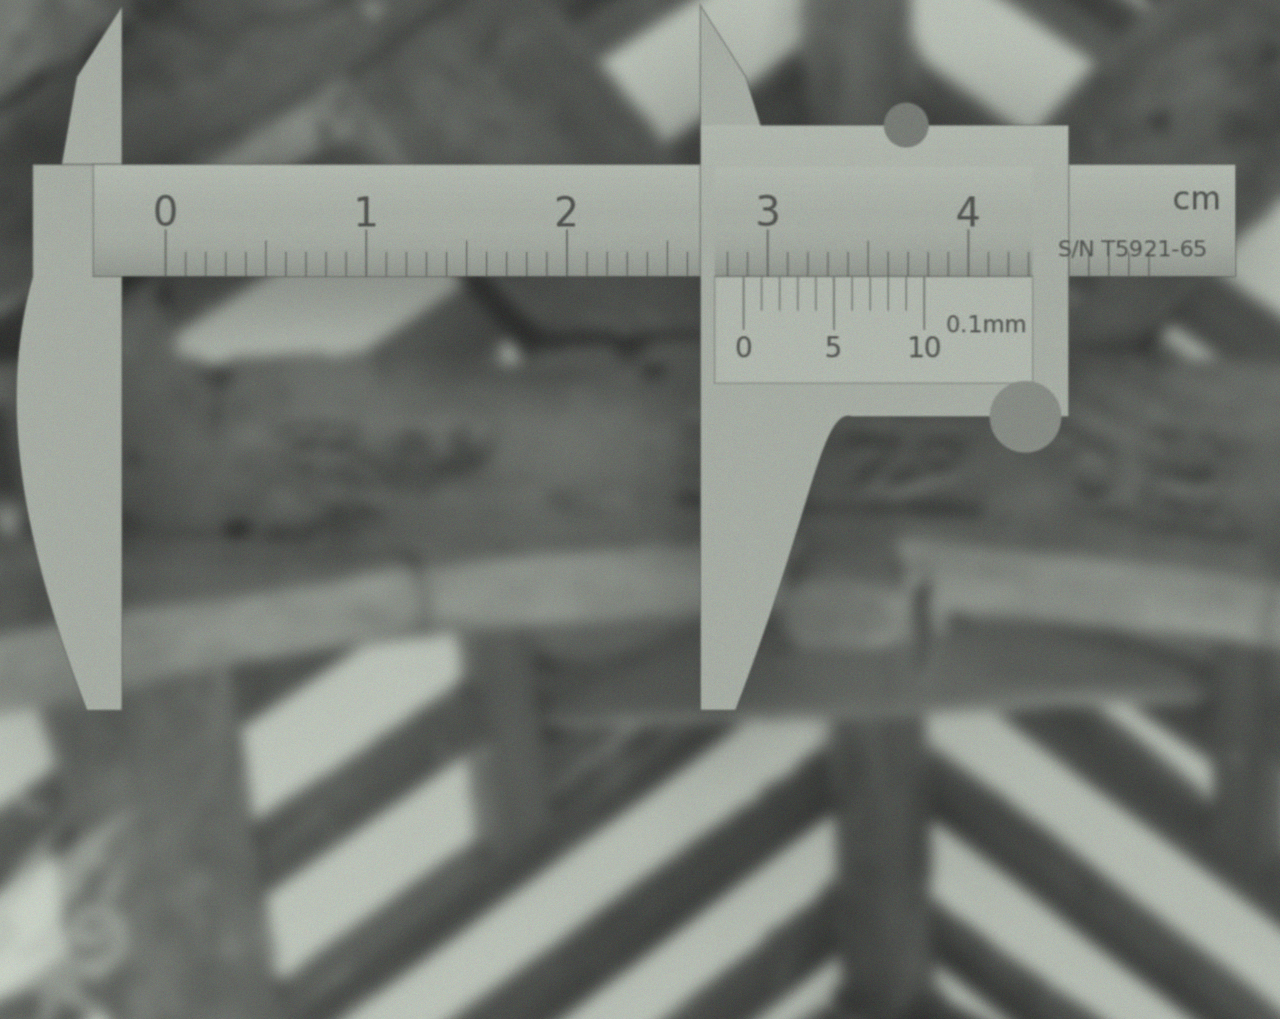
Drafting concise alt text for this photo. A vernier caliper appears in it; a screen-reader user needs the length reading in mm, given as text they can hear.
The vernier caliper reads 28.8 mm
